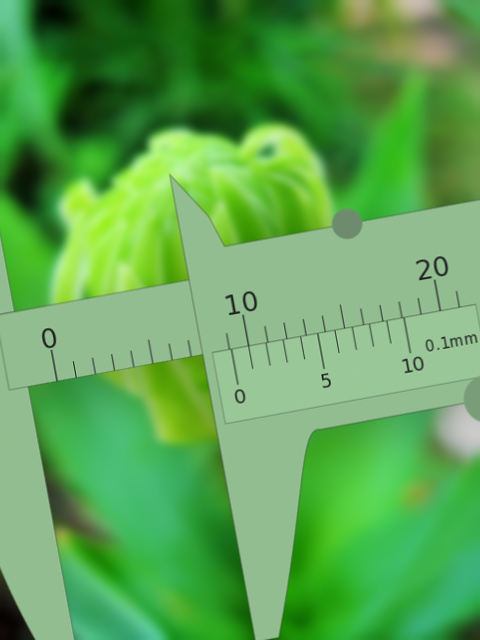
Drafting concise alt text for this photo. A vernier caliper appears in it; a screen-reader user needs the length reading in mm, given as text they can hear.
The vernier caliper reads 9.1 mm
